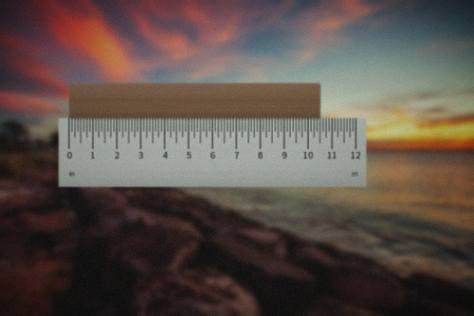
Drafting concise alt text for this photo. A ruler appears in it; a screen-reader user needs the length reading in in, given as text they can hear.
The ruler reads 10.5 in
